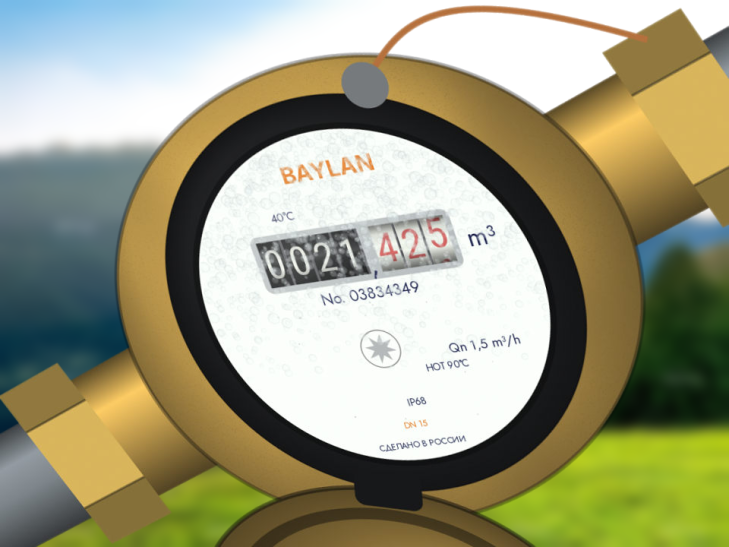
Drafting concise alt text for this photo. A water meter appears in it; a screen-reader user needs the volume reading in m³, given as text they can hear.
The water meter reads 21.425 m³
